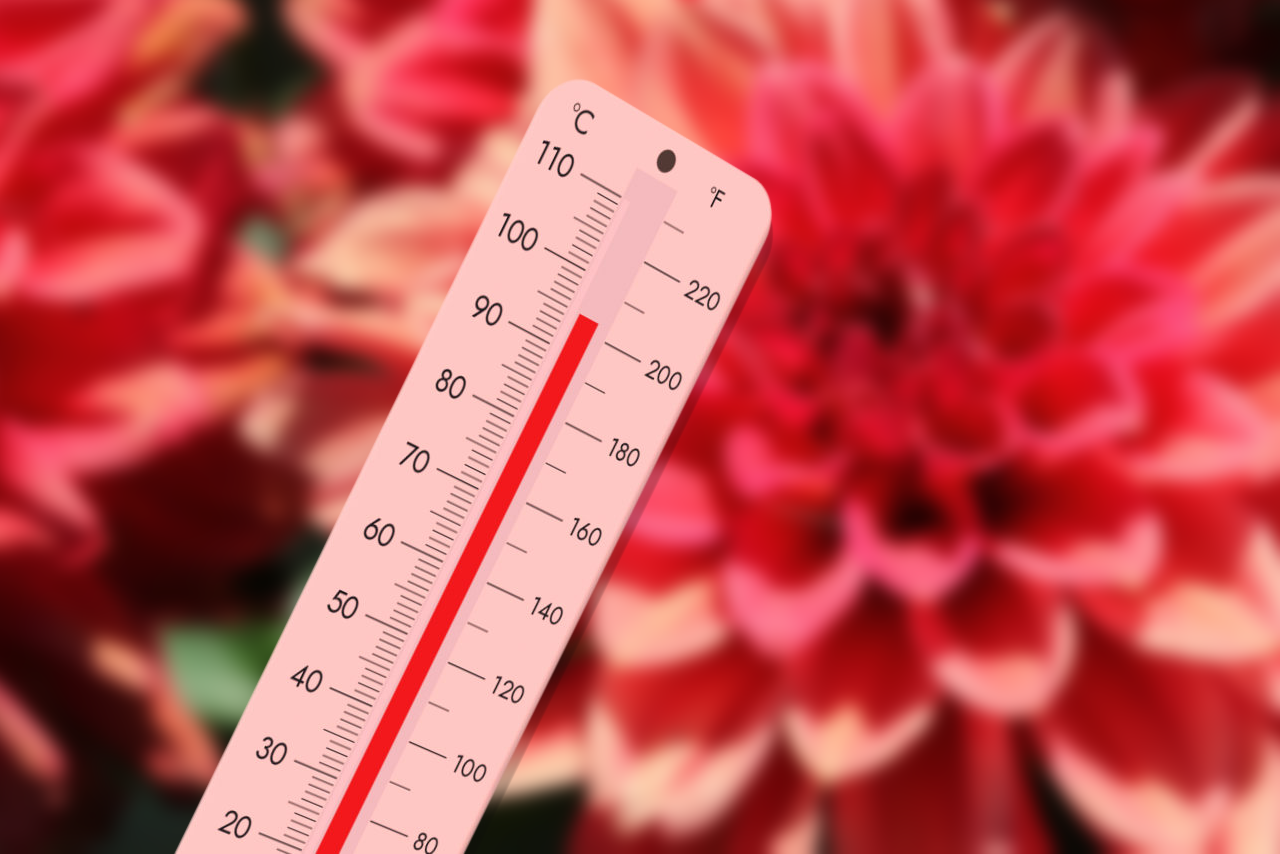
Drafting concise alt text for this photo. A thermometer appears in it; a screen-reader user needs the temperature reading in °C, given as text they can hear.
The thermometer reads 95 °C
